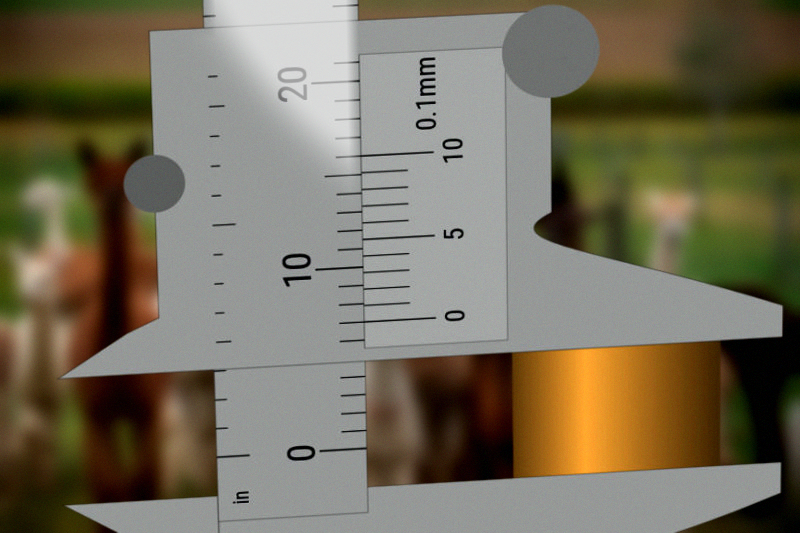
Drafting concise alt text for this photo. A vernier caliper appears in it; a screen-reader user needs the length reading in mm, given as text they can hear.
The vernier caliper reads 7.0 mm
